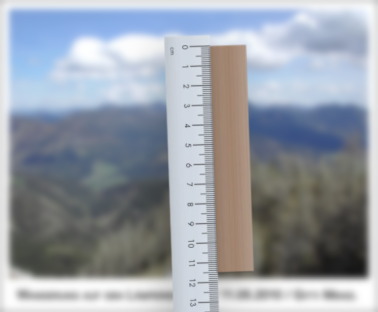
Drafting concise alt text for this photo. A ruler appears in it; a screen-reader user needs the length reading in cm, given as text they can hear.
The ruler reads 11.5 cm
